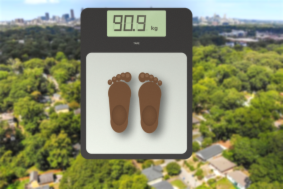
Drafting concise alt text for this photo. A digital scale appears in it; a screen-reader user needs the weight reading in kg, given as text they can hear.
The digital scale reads 90.9 kg
